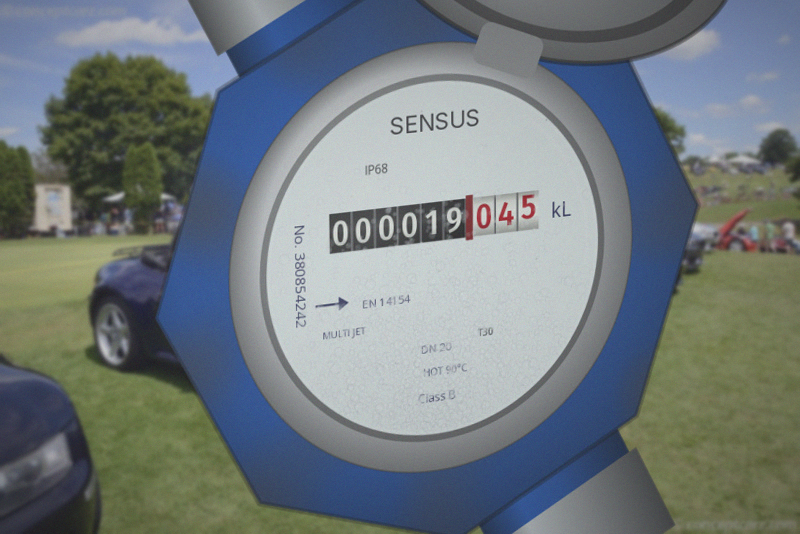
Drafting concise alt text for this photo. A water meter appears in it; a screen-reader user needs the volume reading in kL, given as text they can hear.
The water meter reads 19.045 kL
